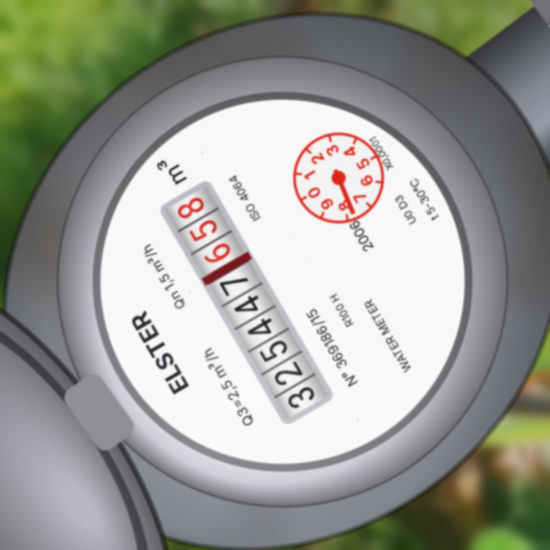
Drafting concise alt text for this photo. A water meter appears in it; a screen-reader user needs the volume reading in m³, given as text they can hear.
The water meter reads 325447.6587 m³
